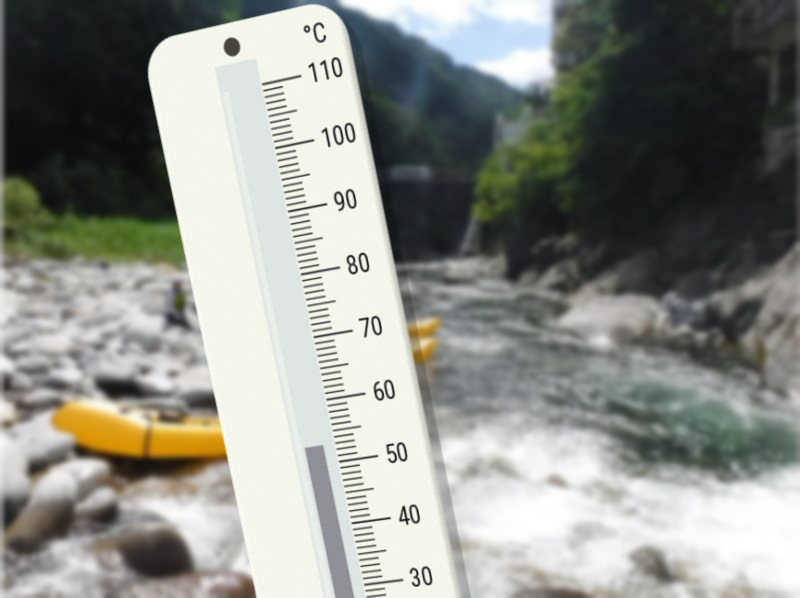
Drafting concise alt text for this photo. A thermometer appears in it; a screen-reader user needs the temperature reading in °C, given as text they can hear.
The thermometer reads 53 °C
